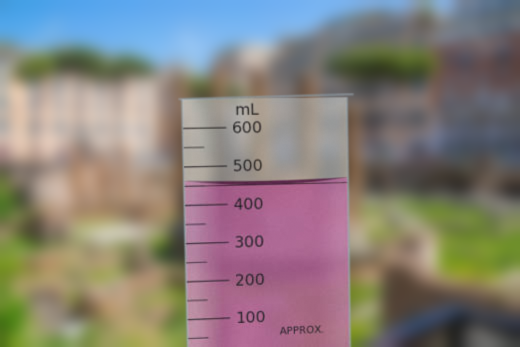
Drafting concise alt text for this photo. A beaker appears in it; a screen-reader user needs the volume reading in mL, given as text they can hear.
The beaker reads 450 mL
